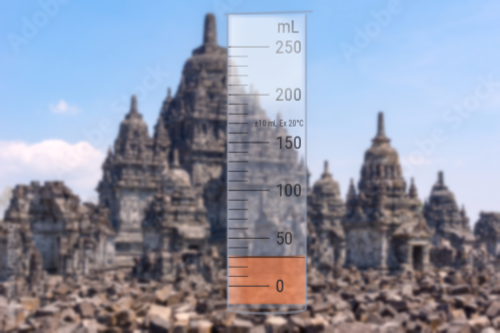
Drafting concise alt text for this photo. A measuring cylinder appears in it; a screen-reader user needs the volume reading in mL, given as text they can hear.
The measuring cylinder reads 30 mL
